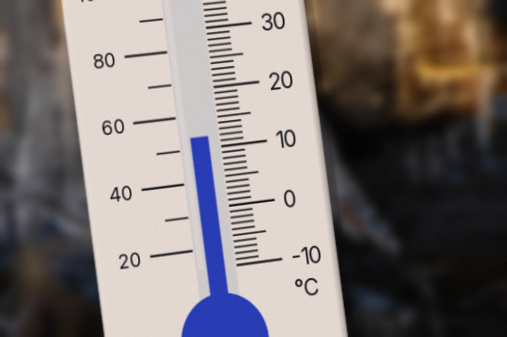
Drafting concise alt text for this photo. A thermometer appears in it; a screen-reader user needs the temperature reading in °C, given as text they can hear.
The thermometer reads 12 °C
